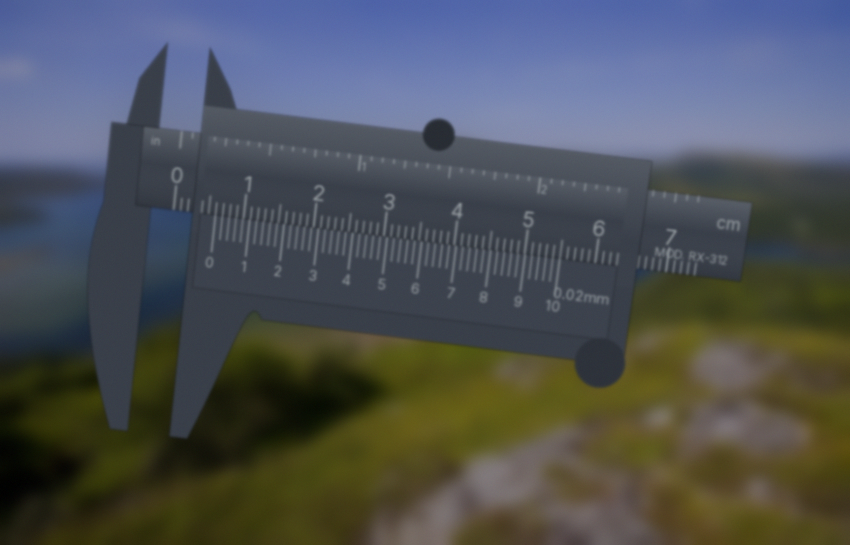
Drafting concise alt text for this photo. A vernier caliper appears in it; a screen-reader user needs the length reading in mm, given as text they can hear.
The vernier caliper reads 6.0 mm
